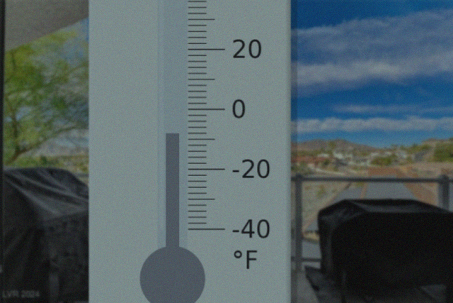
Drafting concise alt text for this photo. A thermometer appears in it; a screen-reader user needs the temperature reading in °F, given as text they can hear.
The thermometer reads -8 °F
